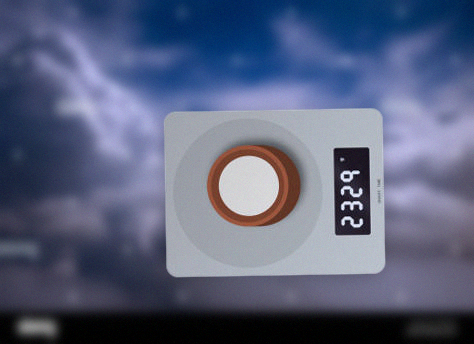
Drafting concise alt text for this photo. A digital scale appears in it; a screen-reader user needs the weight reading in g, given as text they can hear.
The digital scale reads 2329 g
